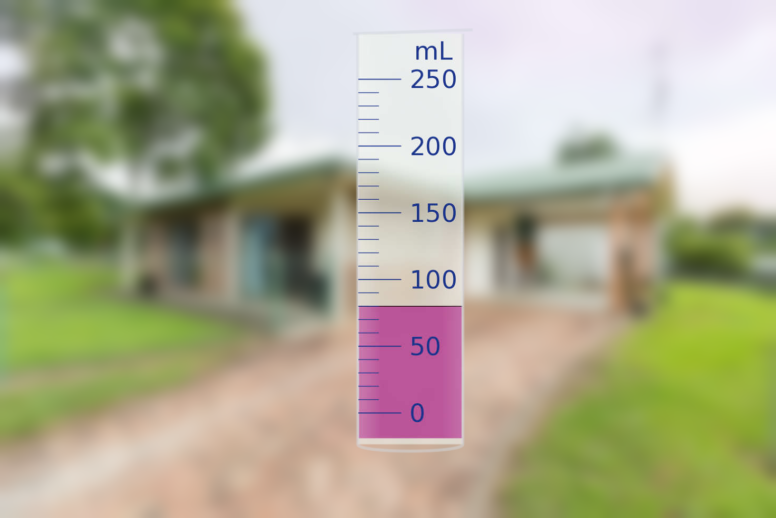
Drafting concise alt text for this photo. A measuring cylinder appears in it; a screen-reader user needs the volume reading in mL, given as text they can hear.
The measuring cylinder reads 80 mL
